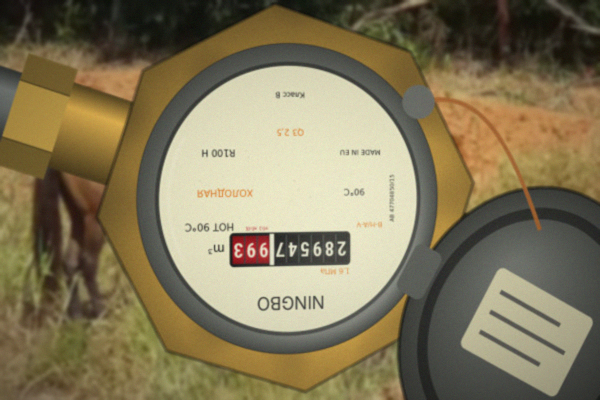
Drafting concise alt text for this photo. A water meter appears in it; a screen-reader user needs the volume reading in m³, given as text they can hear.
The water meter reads 289547.993 m³
